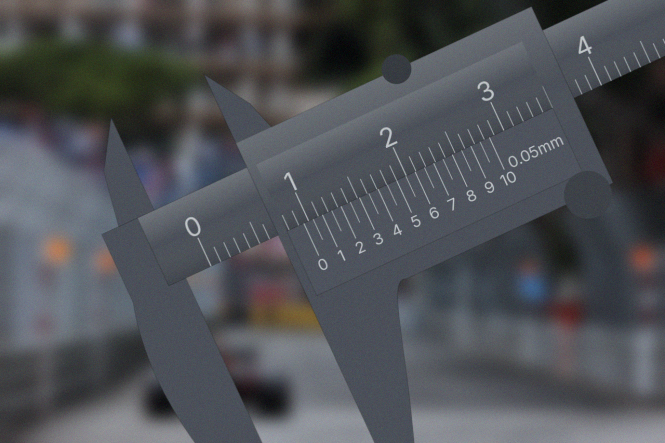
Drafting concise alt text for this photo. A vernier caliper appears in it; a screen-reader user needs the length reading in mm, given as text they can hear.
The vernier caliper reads 9.5 mm
